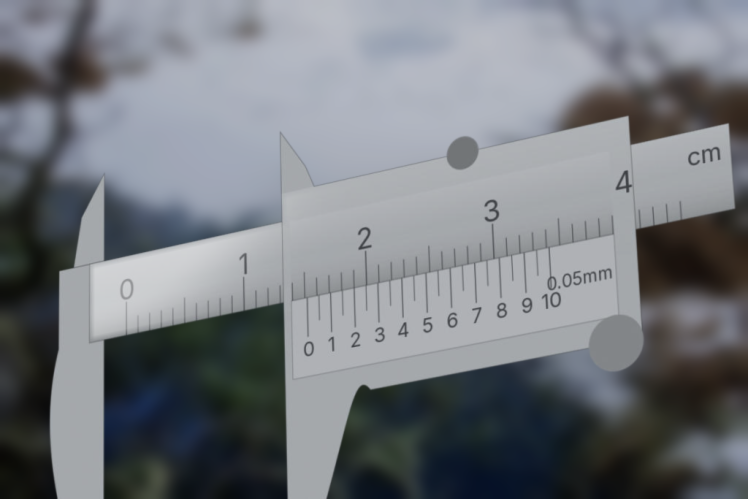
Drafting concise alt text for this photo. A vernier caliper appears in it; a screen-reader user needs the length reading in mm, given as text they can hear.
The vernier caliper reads 15.2 mm
